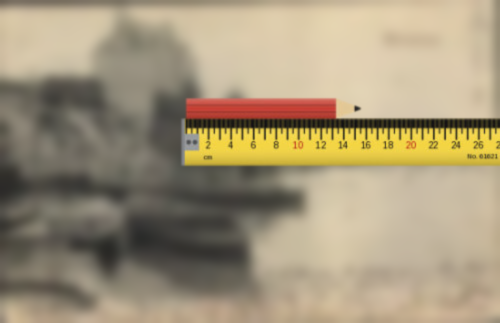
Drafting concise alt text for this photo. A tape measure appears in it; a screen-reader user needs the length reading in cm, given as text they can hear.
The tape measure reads 15.5 cm
